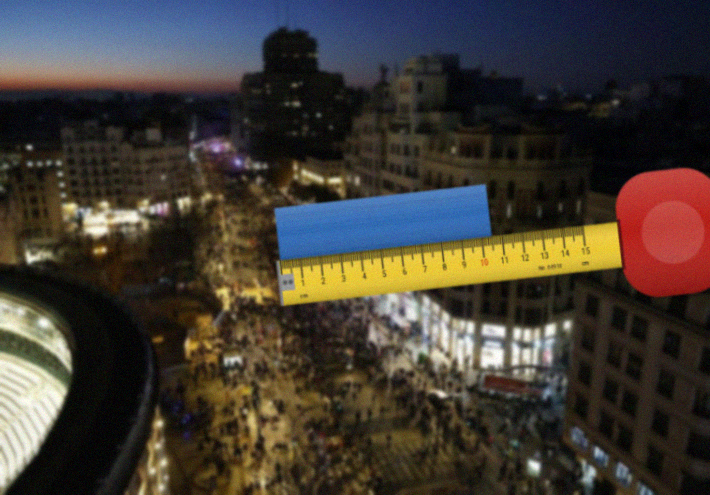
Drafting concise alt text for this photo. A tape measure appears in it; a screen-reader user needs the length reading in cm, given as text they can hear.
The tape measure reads 10.5 cm
